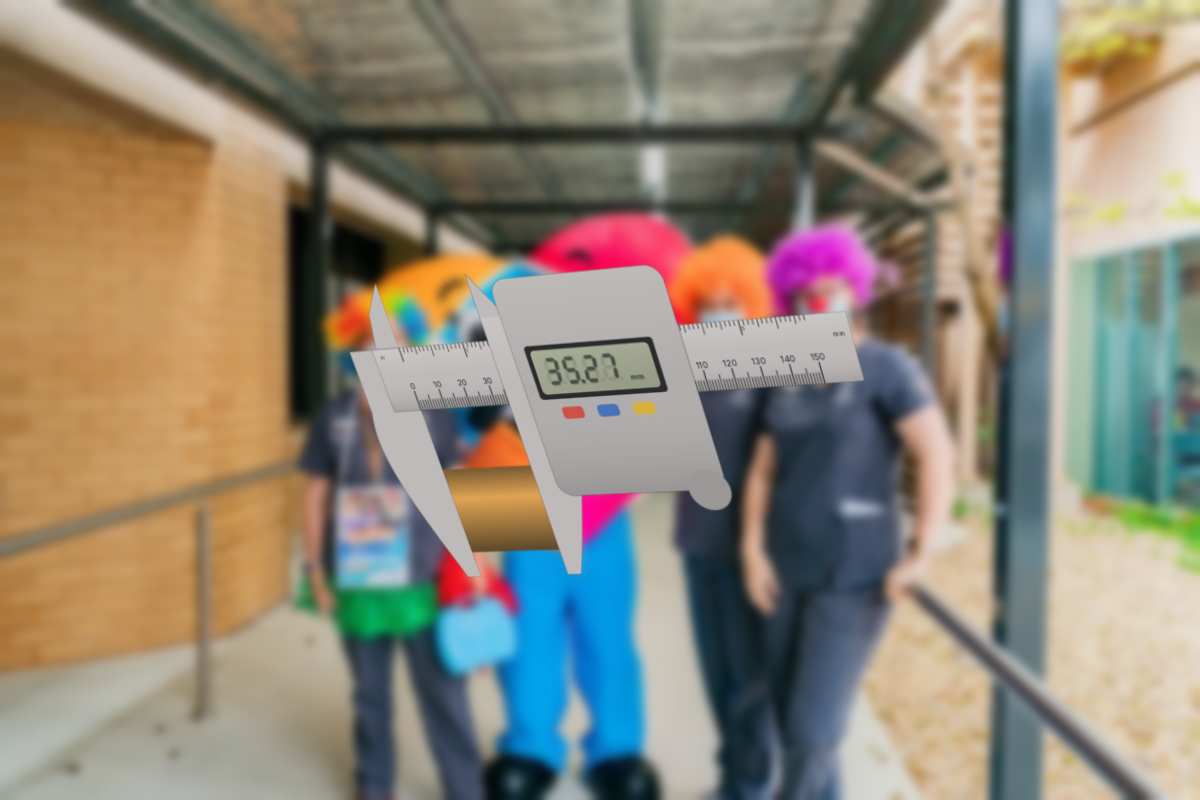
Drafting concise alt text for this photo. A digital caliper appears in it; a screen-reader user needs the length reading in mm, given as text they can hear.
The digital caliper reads 35.27 mm
